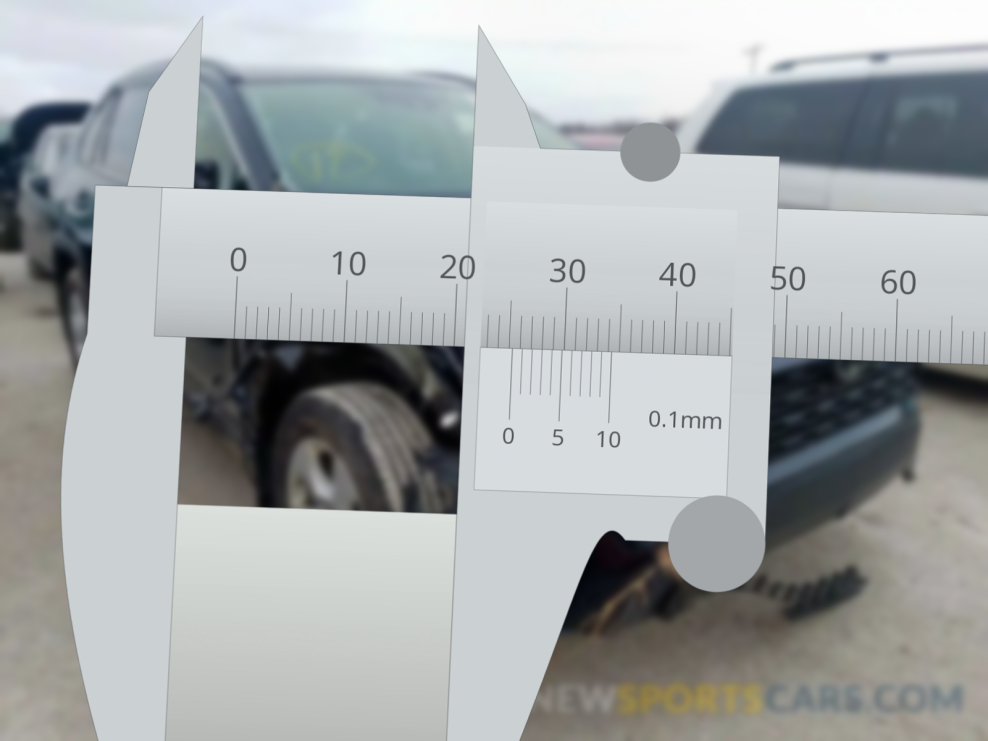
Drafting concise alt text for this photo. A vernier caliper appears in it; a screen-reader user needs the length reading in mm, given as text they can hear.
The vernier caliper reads 25.3 mm
